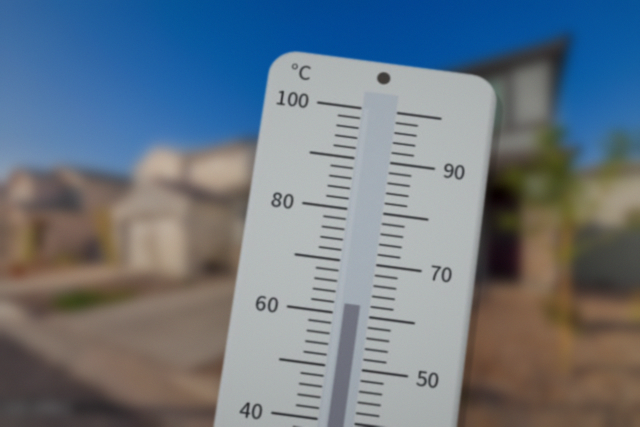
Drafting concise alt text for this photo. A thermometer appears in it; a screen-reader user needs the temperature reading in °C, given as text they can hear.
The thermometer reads 62 °C
